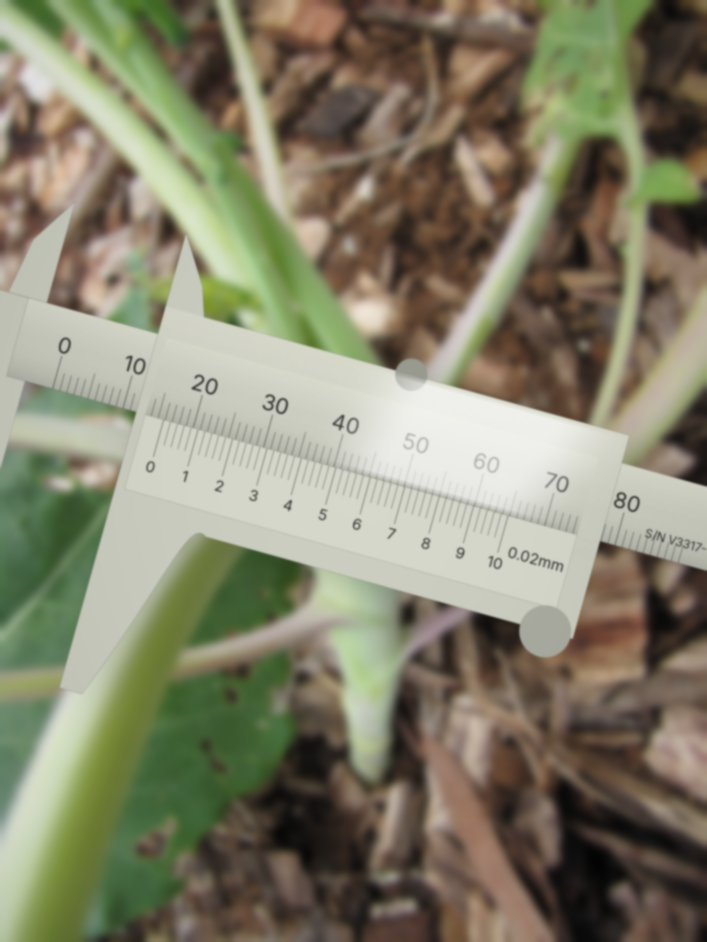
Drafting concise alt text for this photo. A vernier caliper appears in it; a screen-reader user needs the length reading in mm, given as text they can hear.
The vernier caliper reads 15.8 mm
